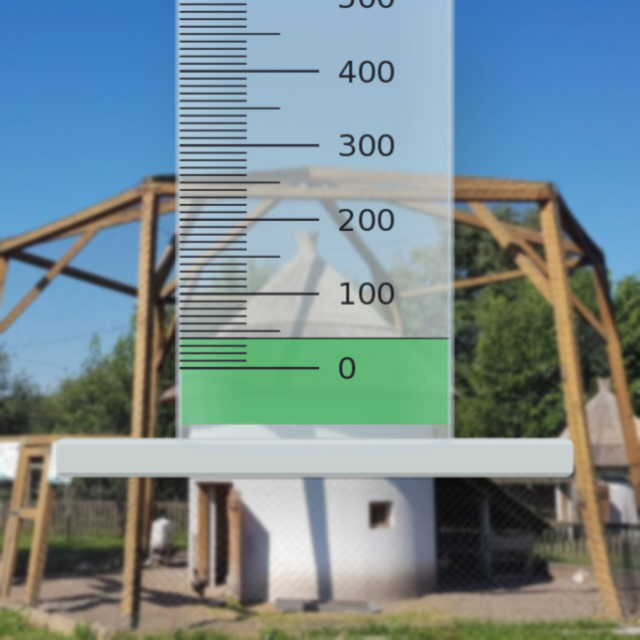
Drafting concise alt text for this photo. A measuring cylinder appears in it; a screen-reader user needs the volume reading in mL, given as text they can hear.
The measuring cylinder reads 40 mL
